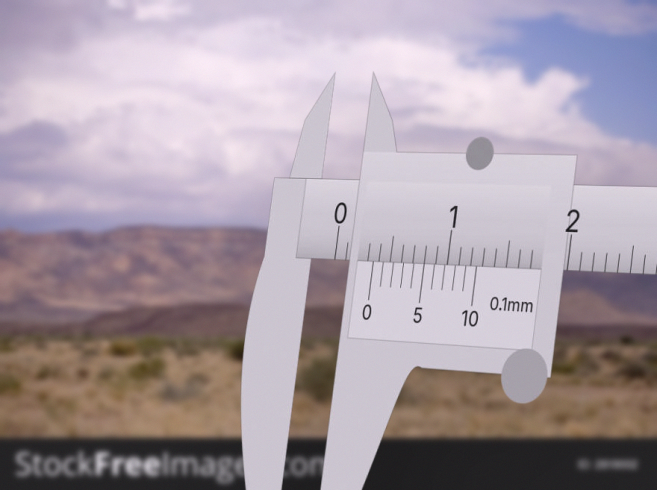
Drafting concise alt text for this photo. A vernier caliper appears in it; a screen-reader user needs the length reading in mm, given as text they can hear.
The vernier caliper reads 3.5 mm
